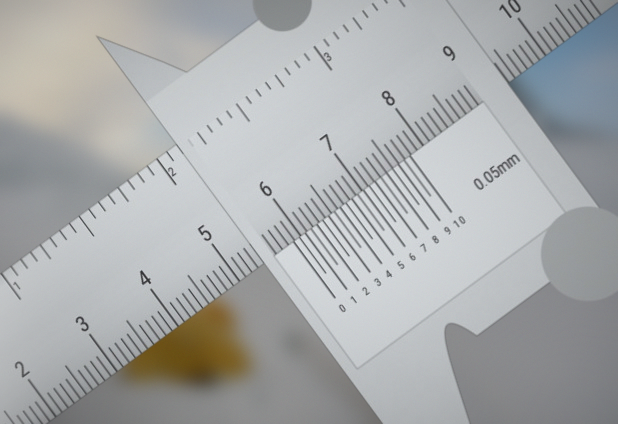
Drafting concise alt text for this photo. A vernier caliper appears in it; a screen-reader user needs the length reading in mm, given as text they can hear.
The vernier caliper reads 58.8 mm
